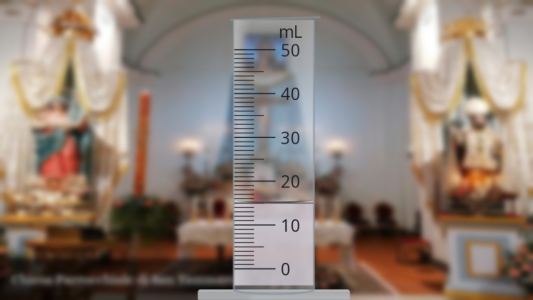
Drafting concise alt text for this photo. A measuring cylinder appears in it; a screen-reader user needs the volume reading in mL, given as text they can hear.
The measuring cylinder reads 15 mL
